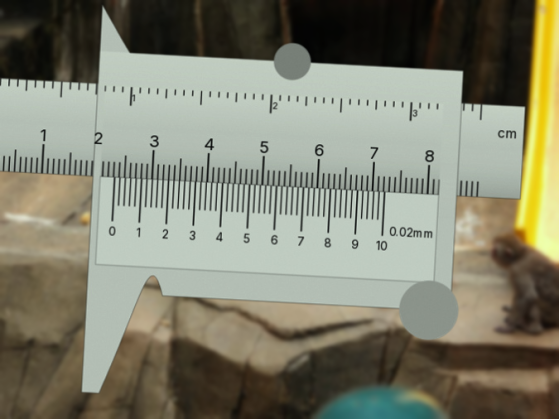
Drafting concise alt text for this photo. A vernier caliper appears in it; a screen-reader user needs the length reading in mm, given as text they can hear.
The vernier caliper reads 23.2 mm
